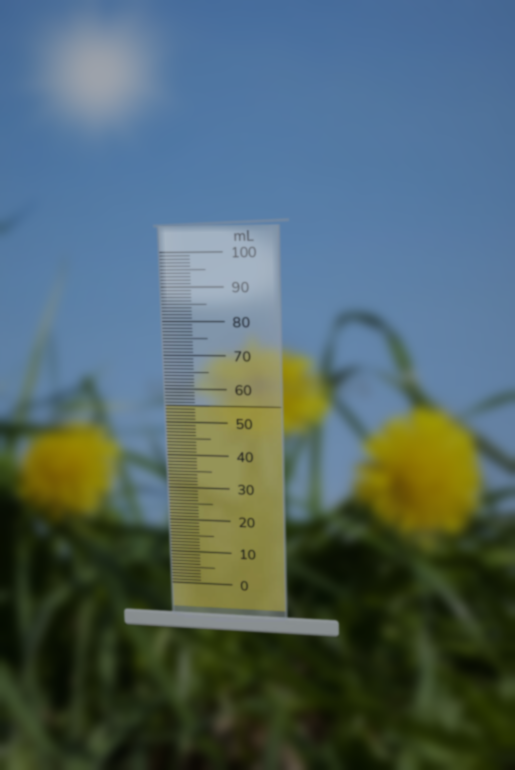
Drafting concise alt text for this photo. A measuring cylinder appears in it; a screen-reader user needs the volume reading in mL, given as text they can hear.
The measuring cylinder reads 55 mL
